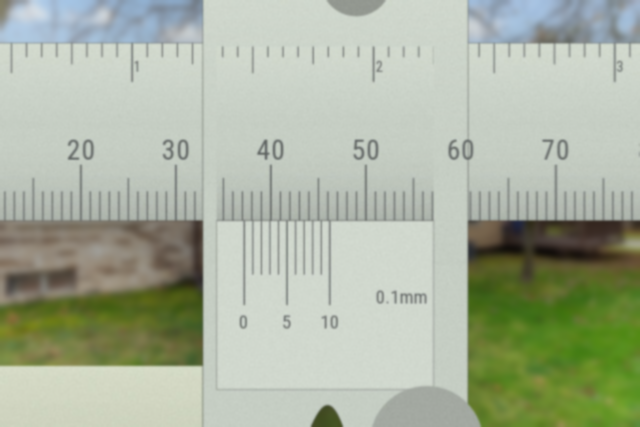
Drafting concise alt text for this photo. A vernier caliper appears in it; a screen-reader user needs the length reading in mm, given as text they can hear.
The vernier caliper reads 37.2 mm
